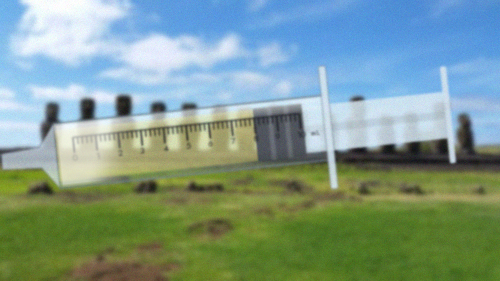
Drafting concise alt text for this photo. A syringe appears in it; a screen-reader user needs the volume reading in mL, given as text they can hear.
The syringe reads 8 mL
